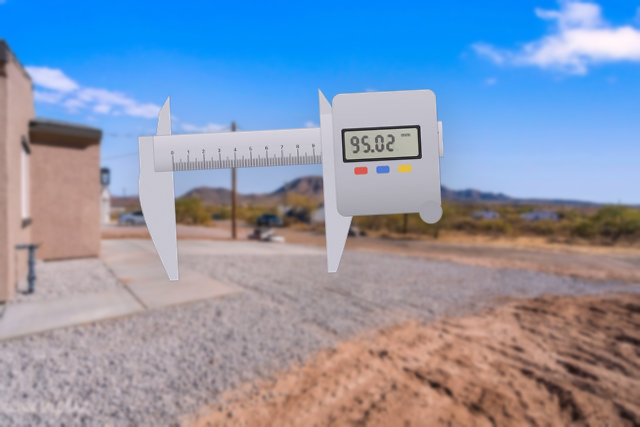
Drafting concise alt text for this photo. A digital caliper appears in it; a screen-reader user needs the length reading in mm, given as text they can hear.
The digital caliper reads 95.02 mm
